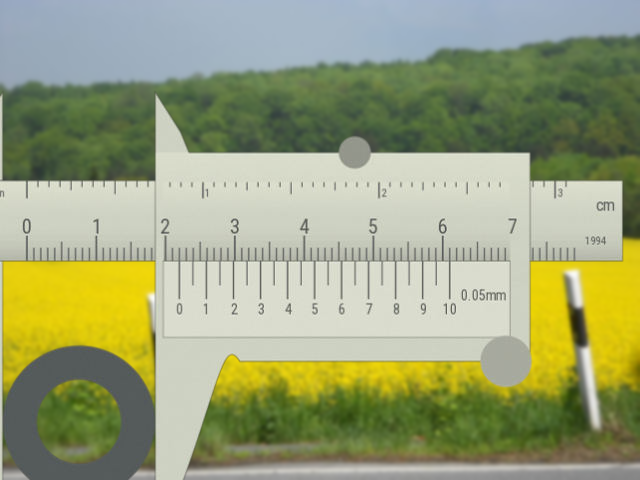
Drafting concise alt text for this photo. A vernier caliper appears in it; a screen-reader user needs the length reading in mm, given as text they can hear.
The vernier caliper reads 22.0 mm
